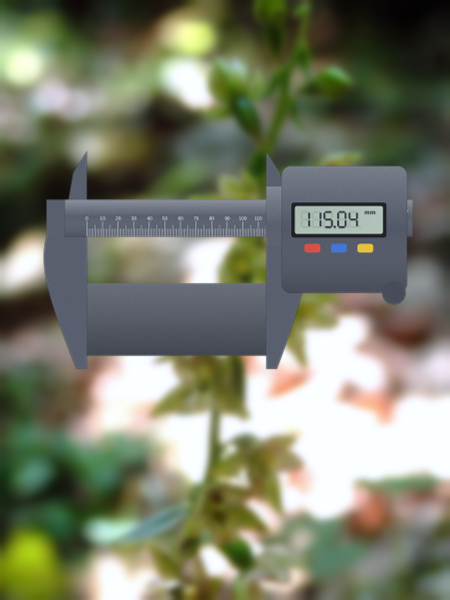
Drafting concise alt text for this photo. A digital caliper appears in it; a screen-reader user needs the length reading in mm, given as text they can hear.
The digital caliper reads 115.04 mm
